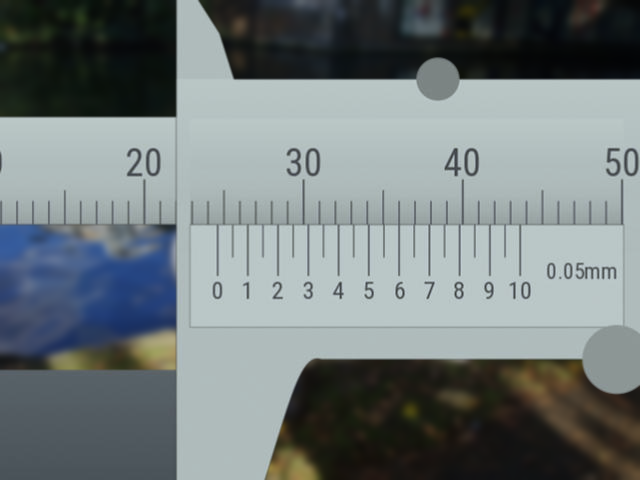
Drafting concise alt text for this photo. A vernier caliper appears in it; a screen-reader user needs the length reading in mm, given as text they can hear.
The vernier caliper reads 24.6 mm
